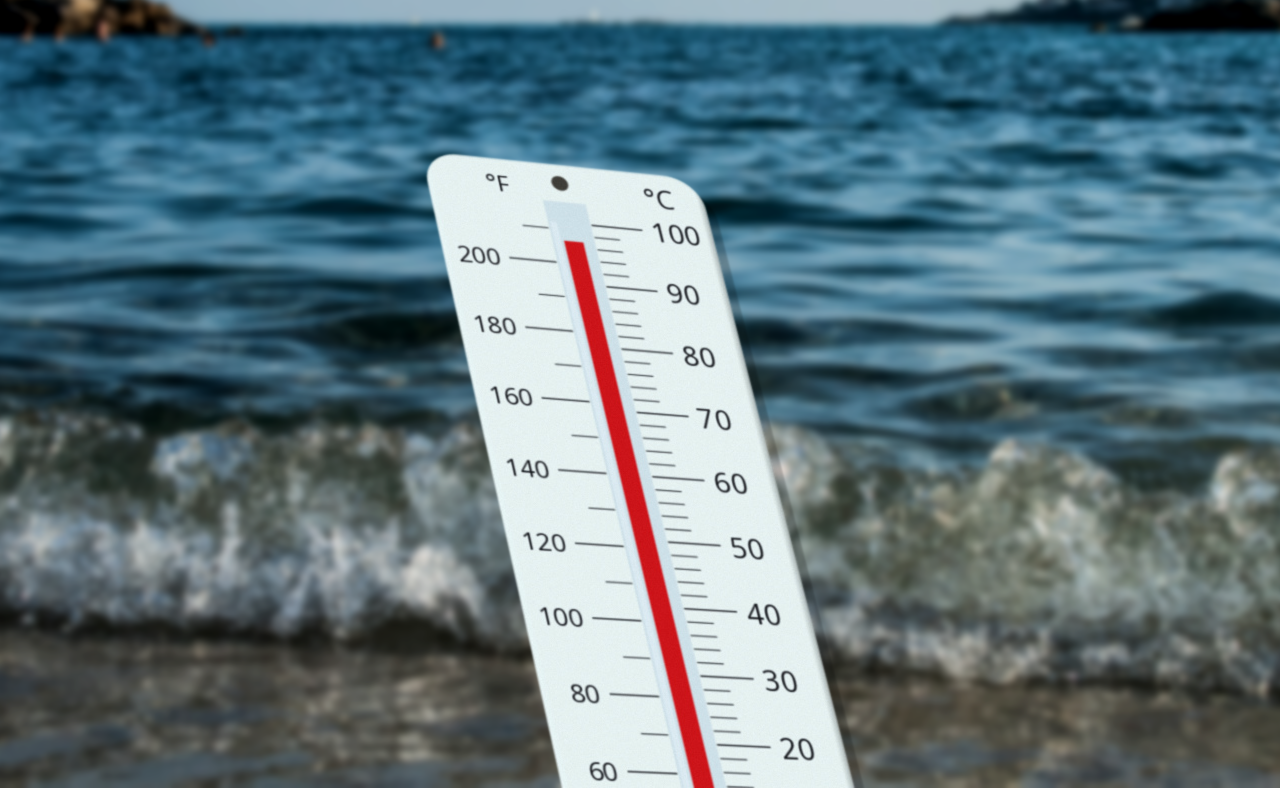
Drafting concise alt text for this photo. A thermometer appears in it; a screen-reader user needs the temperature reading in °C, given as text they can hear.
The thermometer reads 97 °C
